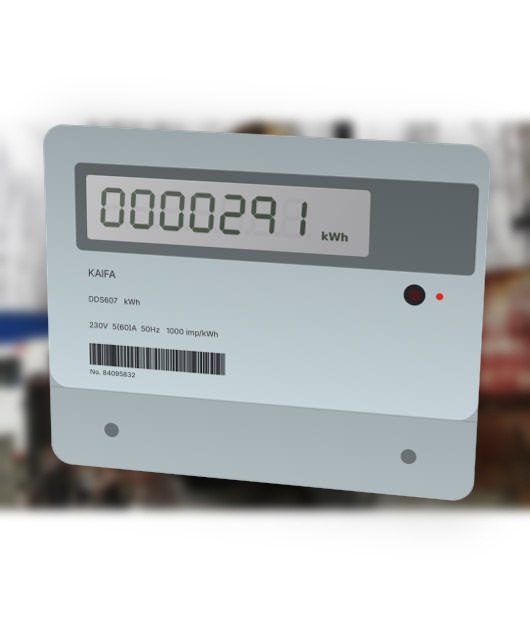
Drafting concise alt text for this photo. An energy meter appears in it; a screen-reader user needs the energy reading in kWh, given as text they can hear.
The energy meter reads 291 kWh
